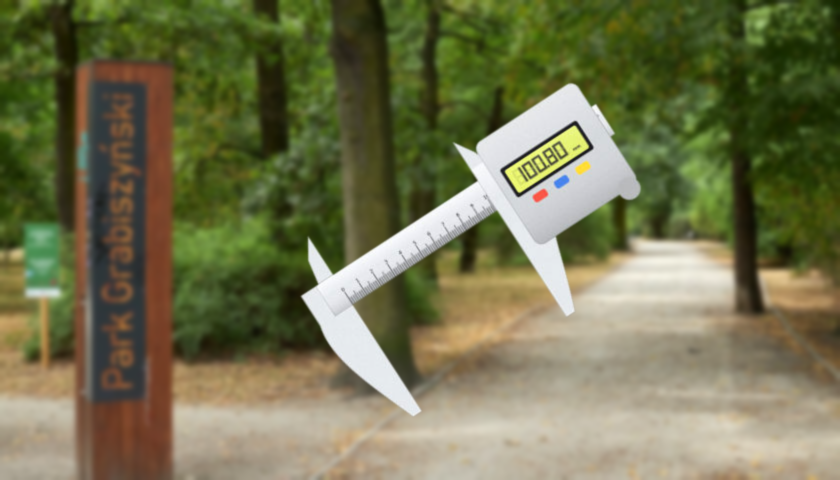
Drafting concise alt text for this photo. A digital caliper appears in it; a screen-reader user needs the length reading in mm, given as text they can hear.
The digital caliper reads 100.80 mm
